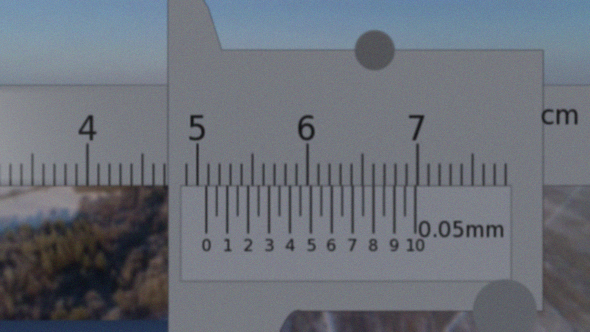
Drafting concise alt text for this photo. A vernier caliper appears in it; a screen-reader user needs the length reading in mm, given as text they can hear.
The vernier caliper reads 50.8 mm
